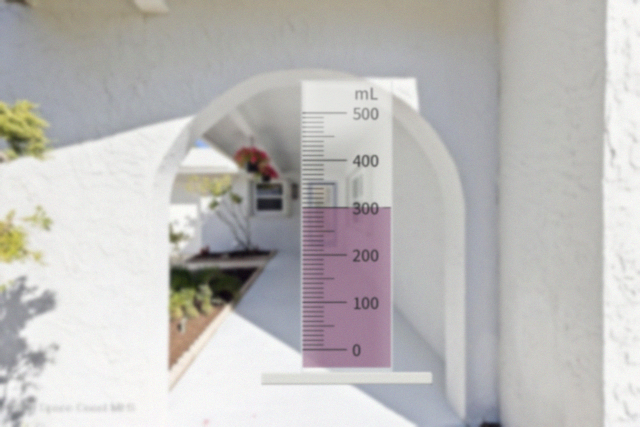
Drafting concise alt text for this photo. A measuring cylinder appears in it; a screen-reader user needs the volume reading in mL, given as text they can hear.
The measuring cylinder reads 300 mL
